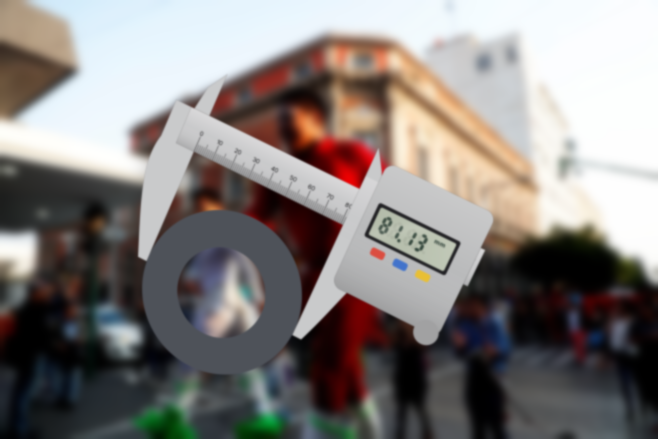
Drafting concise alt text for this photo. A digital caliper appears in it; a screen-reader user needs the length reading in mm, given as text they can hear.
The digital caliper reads 81.13 mm
